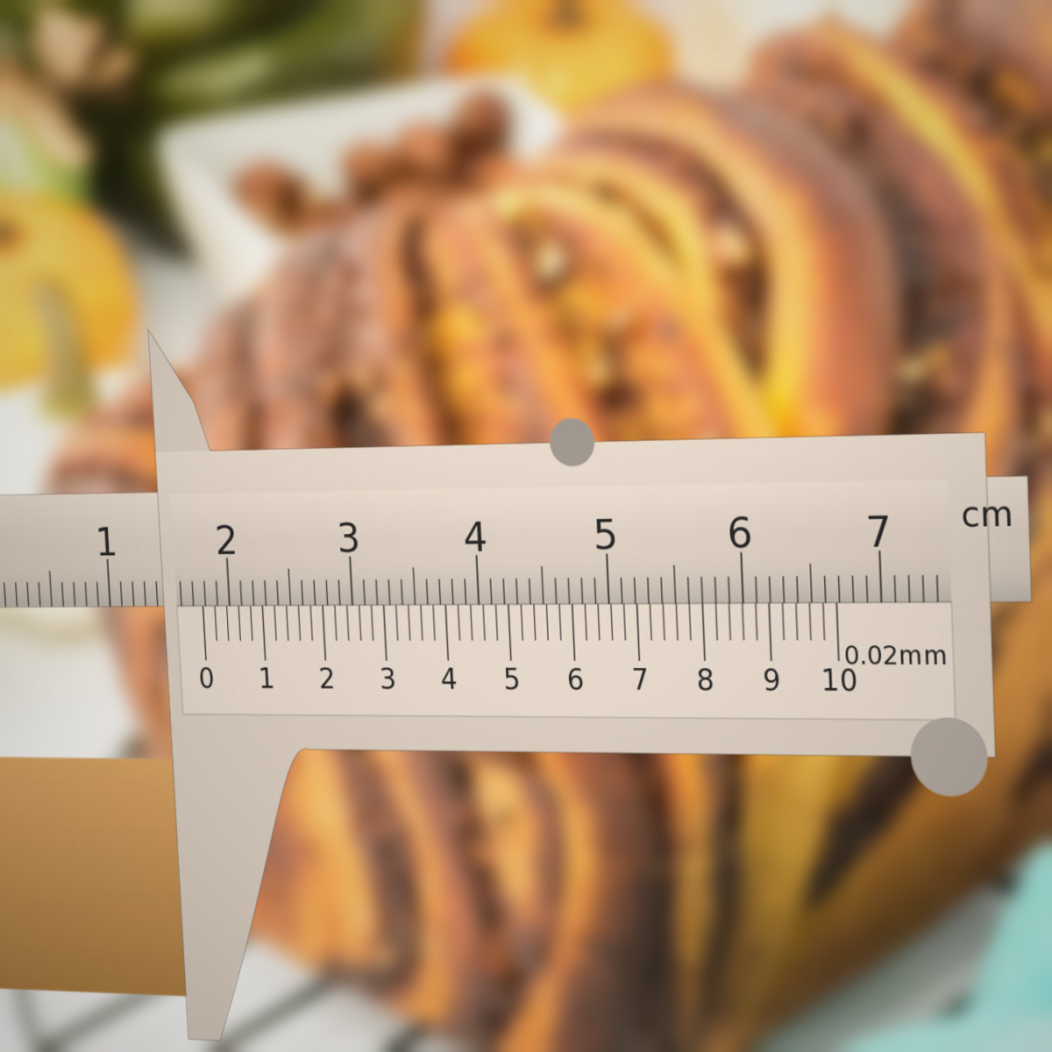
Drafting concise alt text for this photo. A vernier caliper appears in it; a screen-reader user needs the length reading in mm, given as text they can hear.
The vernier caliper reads 17.8 mm
